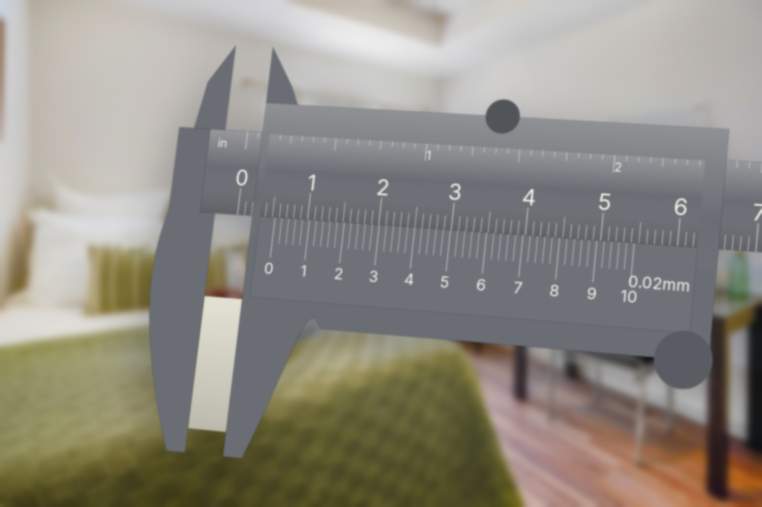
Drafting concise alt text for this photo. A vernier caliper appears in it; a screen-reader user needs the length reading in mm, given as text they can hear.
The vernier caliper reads 5.4 mm
